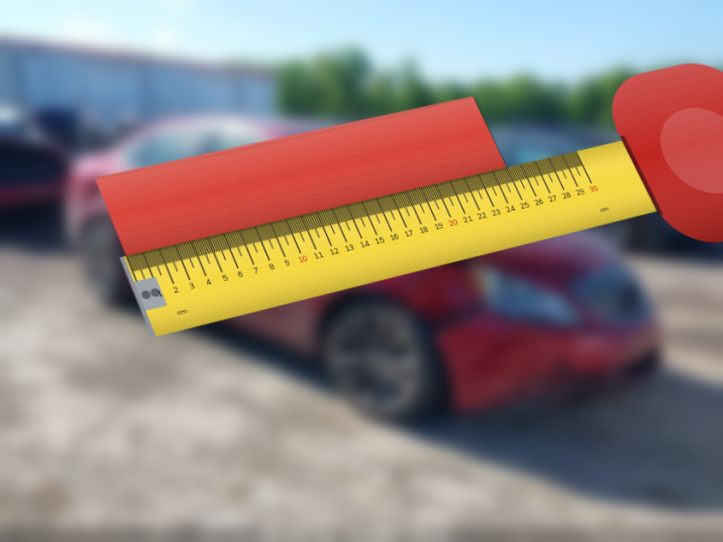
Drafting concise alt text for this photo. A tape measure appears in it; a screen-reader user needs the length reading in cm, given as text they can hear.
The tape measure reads 25 cm
